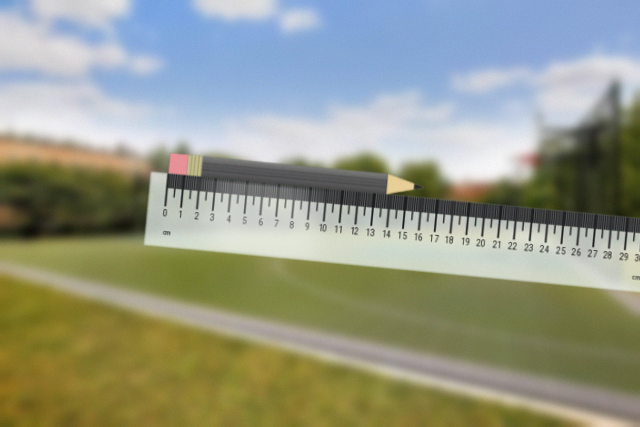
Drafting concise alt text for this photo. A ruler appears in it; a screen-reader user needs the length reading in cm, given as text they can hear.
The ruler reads 16 cm
